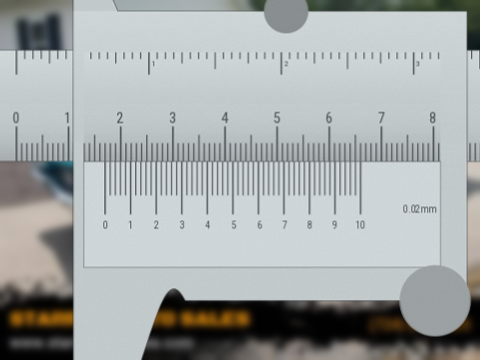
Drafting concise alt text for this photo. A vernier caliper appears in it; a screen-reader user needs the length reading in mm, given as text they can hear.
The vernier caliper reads 17.0 mm
